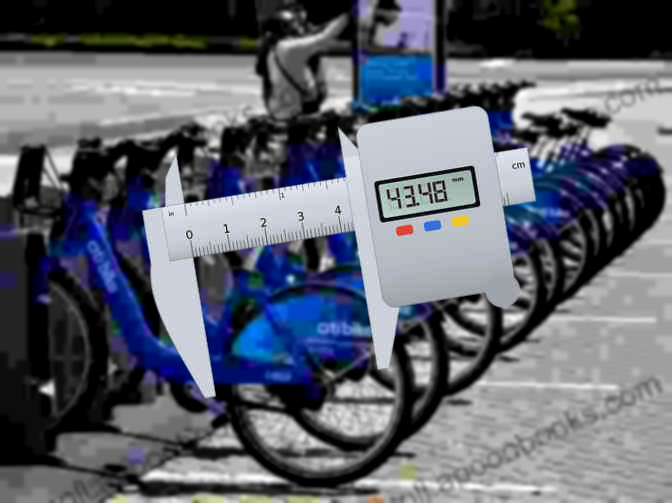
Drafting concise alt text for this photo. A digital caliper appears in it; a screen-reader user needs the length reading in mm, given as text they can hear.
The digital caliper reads 43.48 mm
